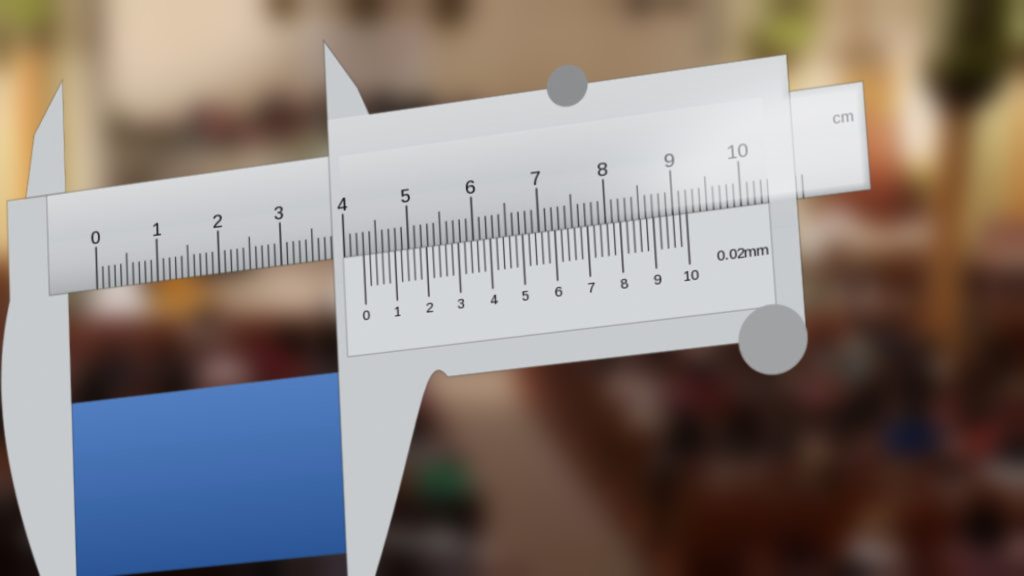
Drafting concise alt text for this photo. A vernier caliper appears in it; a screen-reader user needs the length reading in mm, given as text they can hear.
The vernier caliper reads 43.0 mm
